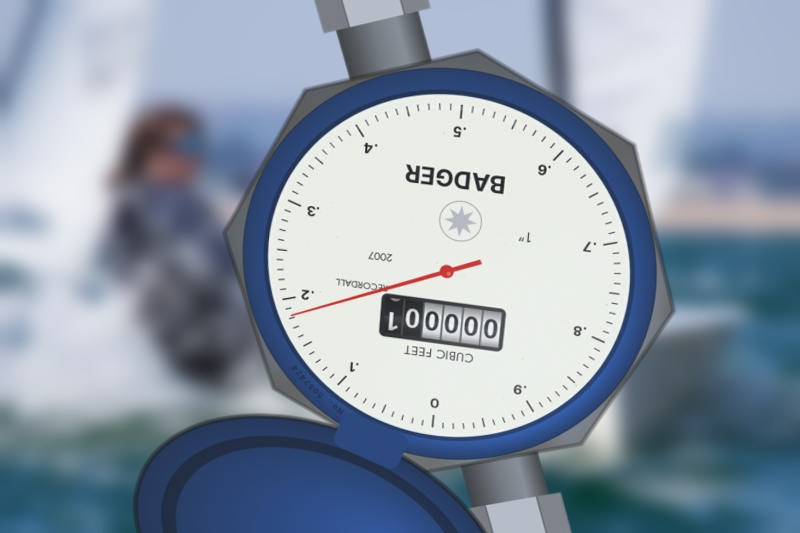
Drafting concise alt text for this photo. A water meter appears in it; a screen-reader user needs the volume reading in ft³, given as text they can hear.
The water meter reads 1.18 ft³
